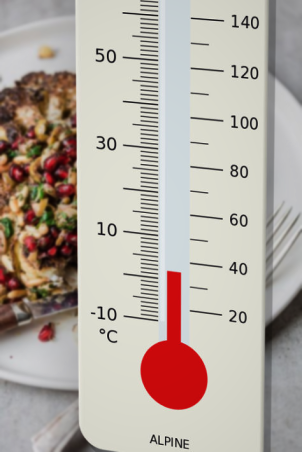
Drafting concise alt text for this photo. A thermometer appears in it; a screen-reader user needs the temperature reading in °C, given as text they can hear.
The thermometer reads 2 °C
